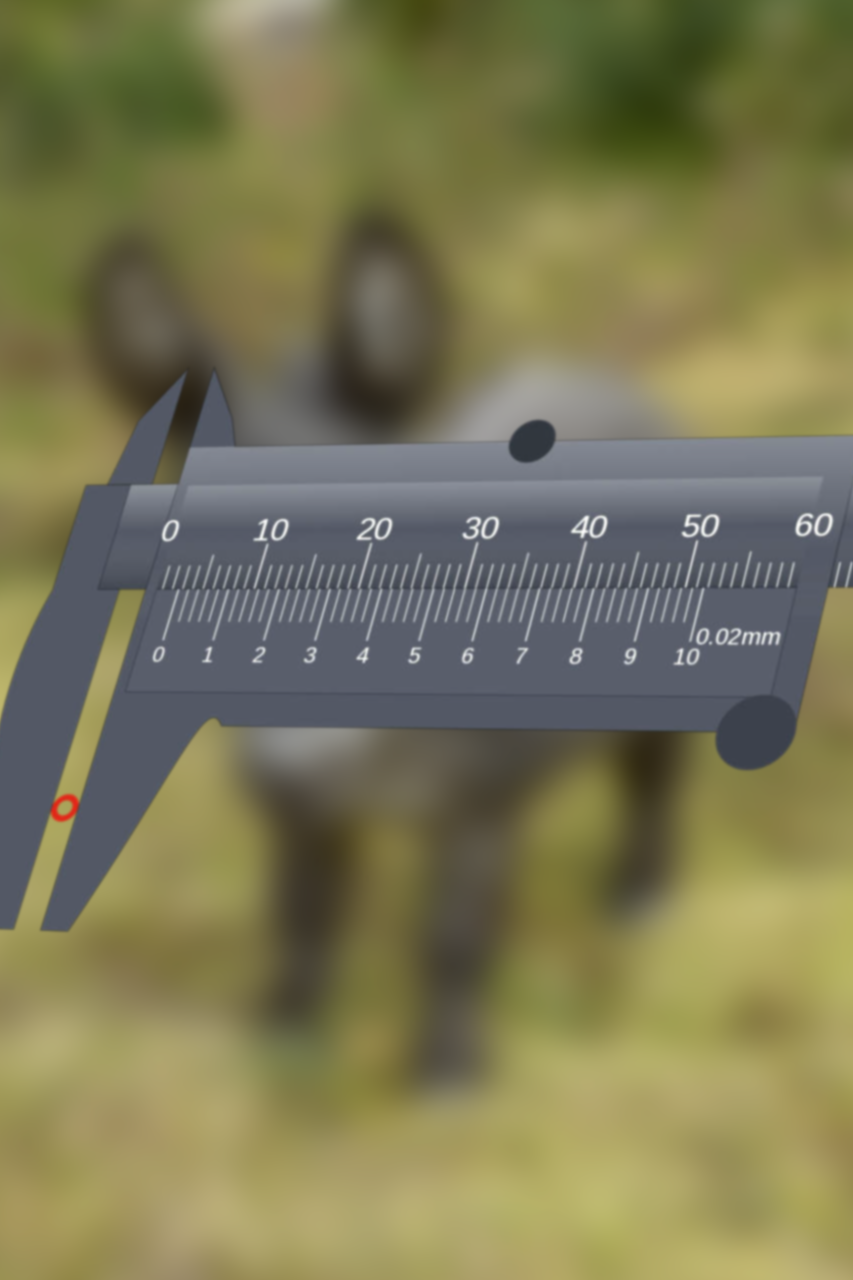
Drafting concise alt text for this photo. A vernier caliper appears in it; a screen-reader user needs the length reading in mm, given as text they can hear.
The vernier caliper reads 2.6 mm
